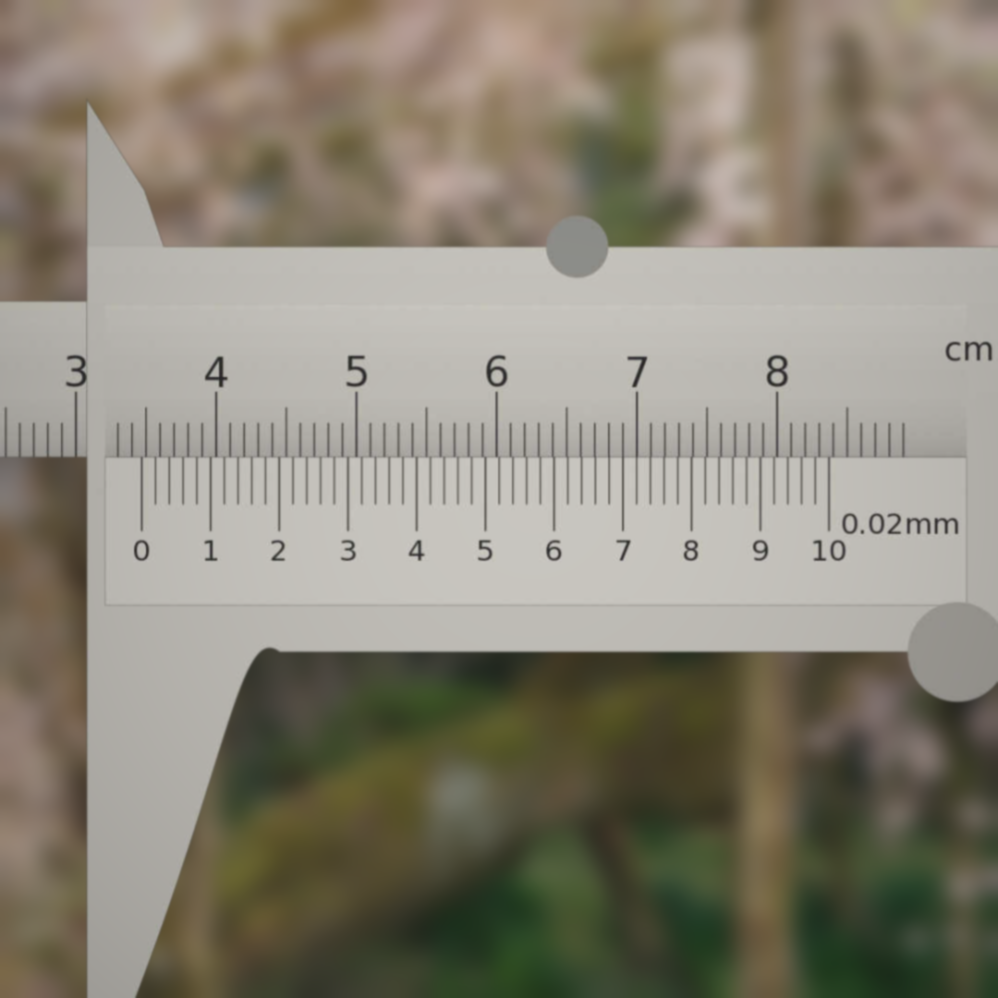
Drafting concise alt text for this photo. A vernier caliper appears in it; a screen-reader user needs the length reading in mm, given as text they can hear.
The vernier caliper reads 34.7 mm
